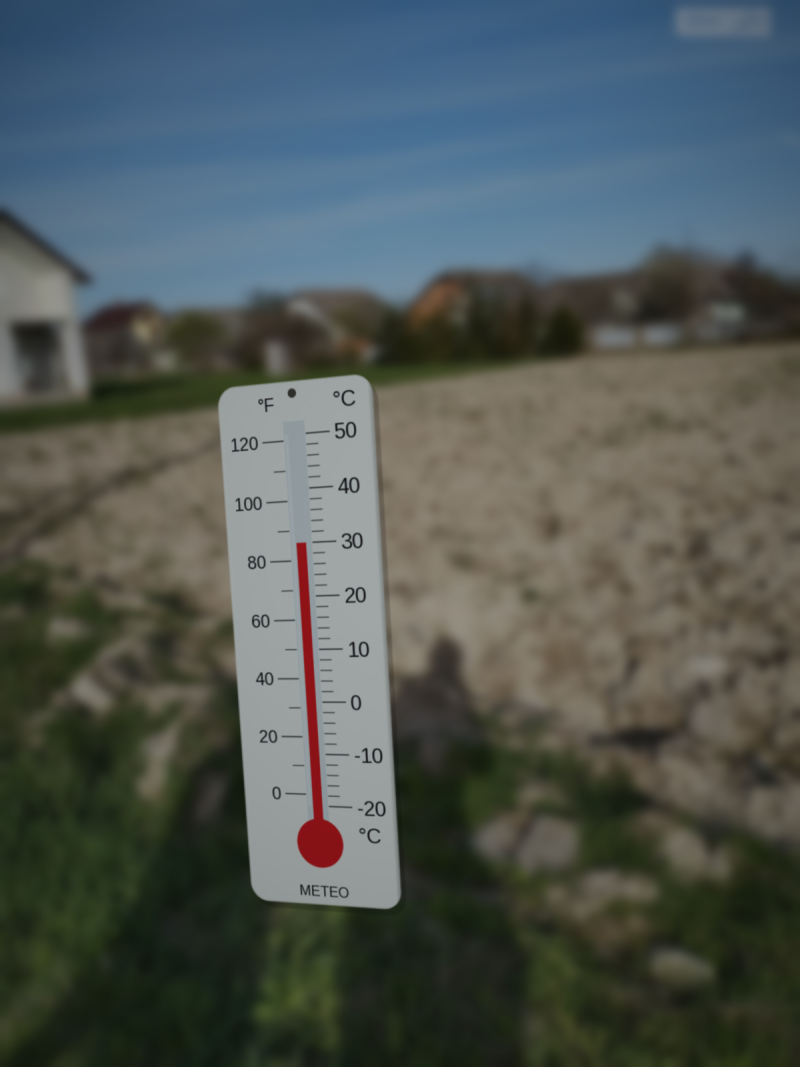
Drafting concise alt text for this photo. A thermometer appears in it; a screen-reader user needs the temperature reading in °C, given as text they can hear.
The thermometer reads 30 °C
